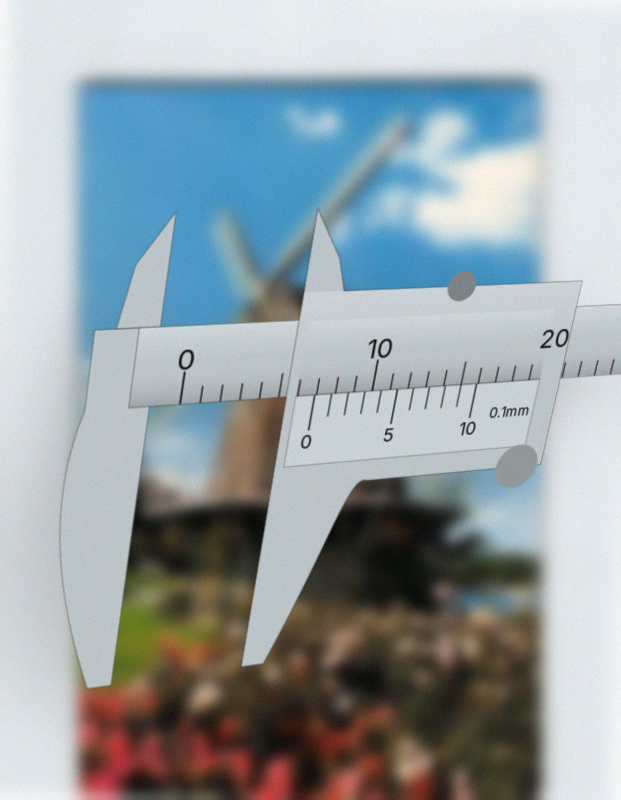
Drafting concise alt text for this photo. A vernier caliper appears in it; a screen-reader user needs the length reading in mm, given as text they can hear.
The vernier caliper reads 6.9 mm
